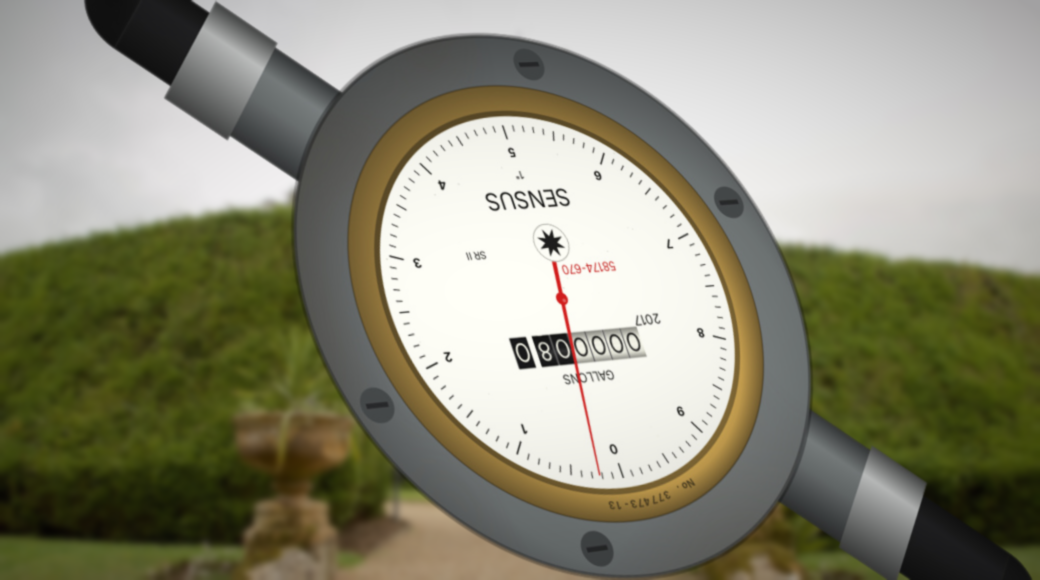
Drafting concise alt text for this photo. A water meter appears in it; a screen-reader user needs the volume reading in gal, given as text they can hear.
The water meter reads 80.2 gal
